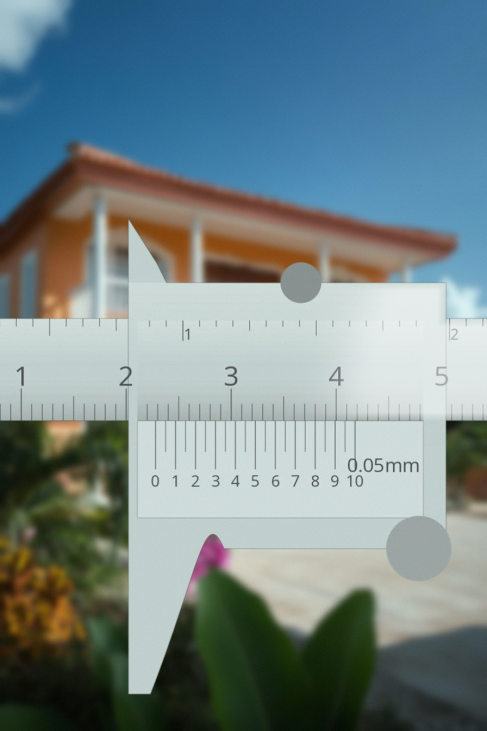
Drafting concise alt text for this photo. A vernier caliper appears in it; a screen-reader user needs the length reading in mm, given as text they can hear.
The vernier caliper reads 22.8 mm
